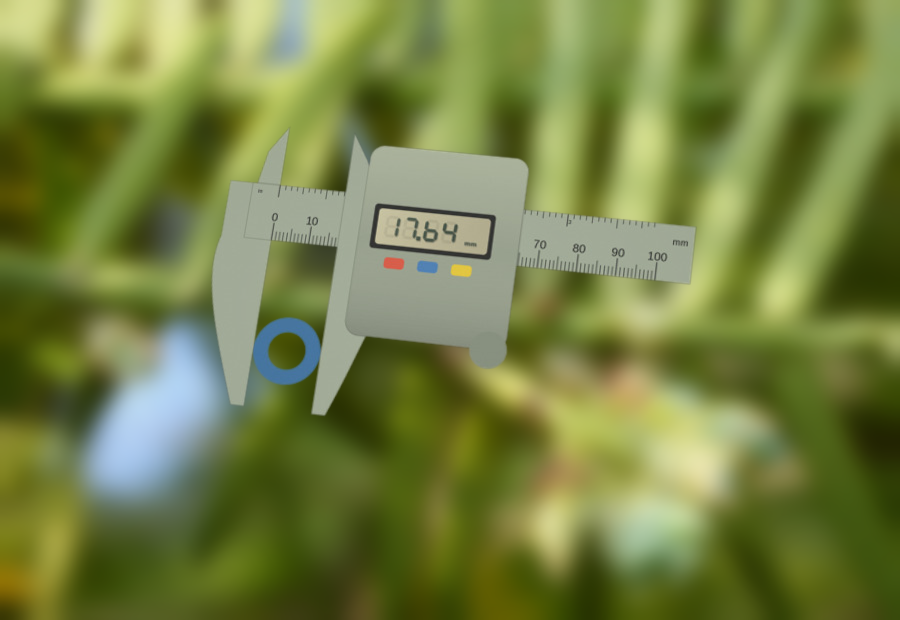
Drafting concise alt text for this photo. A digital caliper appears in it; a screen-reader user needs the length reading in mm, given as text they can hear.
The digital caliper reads 17.64 mm
